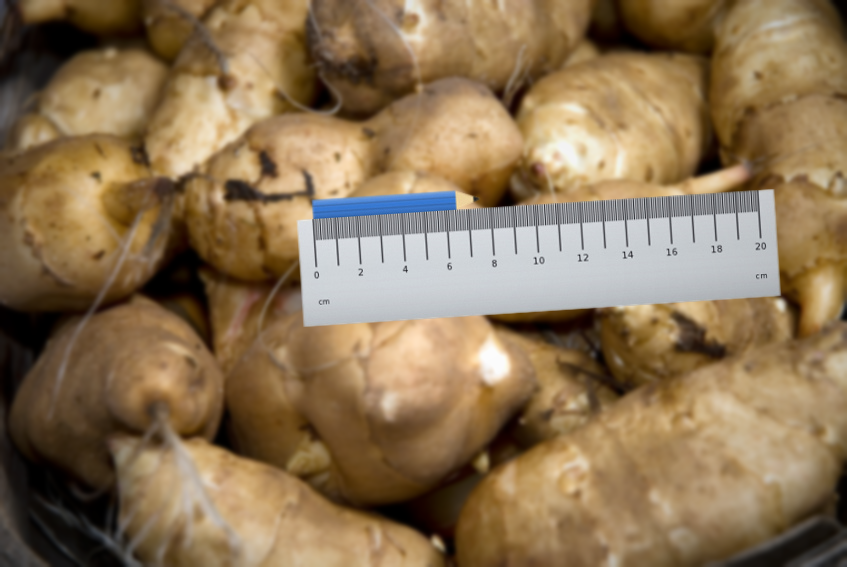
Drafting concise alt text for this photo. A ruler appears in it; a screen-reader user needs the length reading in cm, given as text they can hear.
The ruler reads 7.5 cm
